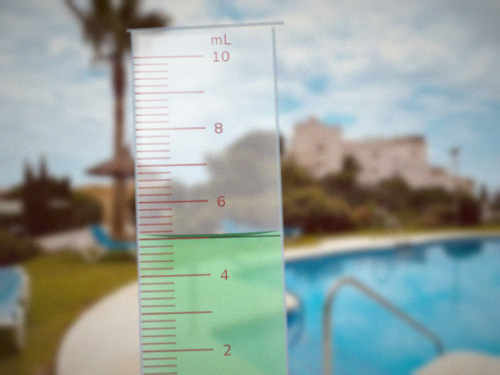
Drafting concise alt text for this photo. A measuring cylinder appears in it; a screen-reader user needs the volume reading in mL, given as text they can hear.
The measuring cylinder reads 5 mL
